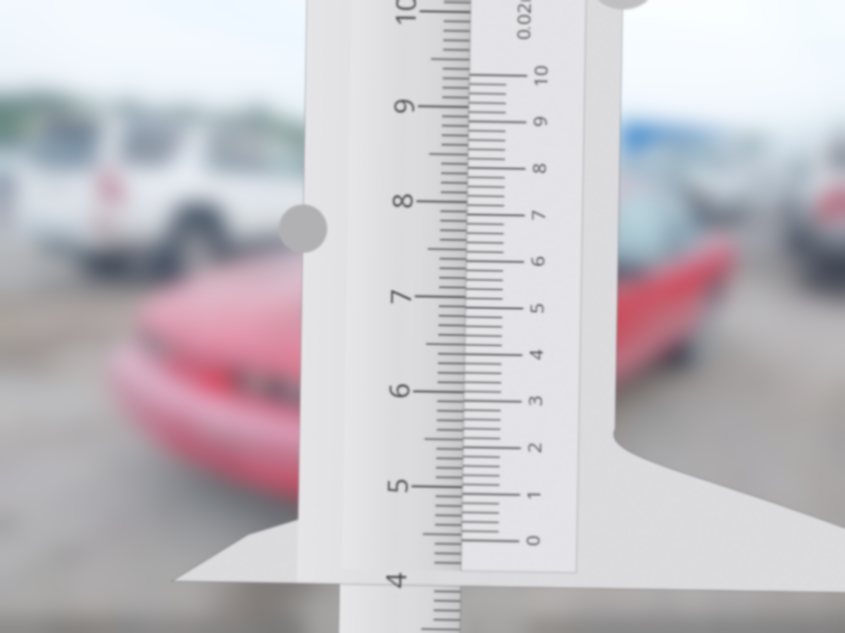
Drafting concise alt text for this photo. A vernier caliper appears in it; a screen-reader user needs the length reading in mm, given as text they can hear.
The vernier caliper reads 44.4 mm
